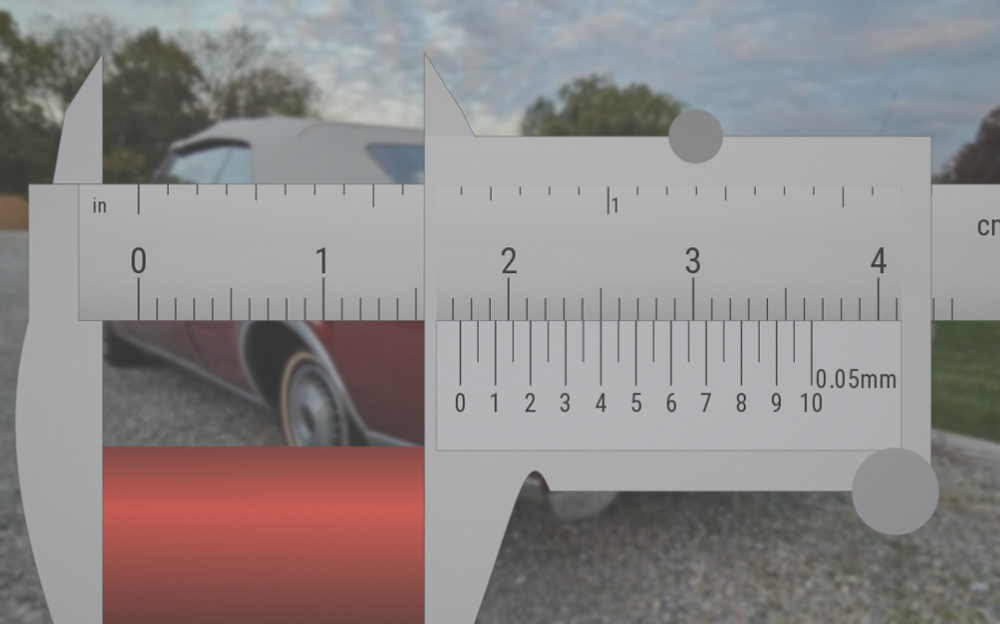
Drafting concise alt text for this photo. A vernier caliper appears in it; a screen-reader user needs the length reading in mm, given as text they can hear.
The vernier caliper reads 17.4 mm
